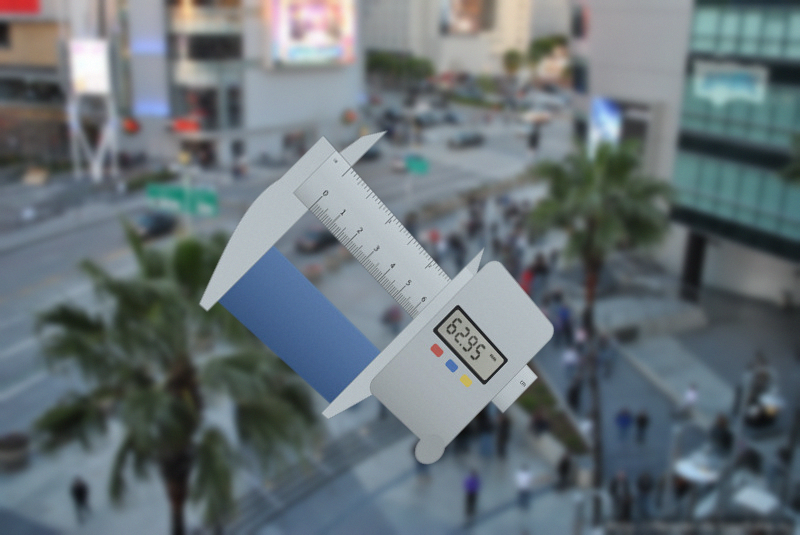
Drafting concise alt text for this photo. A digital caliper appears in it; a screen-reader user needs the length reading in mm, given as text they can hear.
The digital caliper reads 62.95 mm
